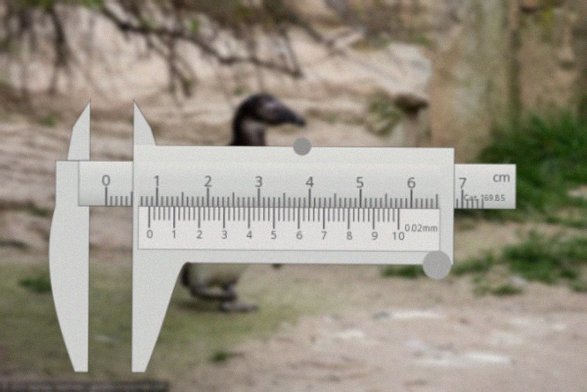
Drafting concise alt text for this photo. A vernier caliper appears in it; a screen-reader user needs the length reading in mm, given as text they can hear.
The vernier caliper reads 8.5 mm
